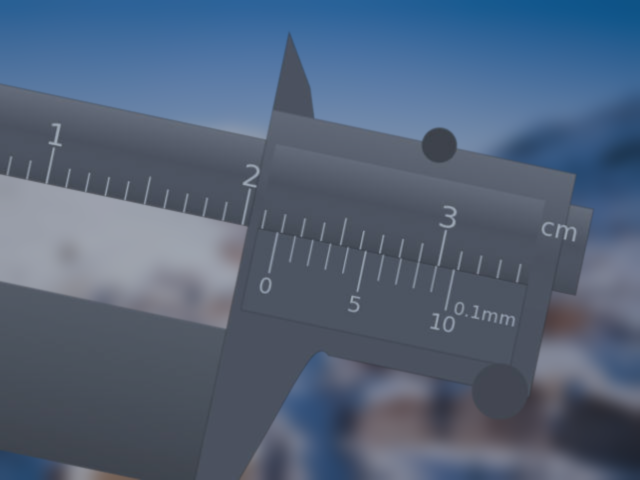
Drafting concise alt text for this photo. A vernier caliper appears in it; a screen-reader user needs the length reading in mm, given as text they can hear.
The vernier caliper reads 21.8 mm
